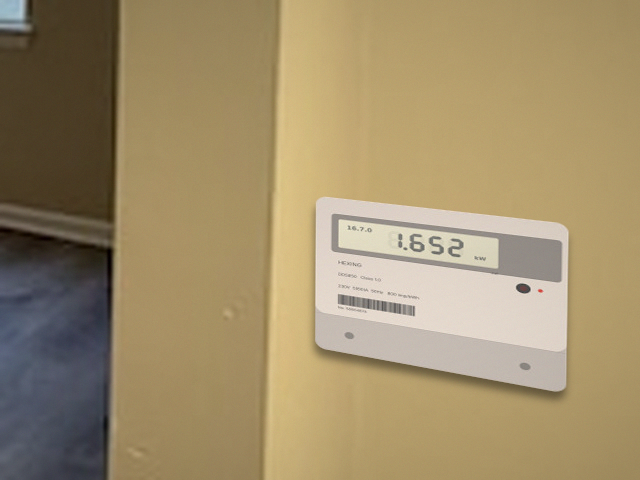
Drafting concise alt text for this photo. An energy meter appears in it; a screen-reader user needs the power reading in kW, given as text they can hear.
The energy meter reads 1.652 kW
